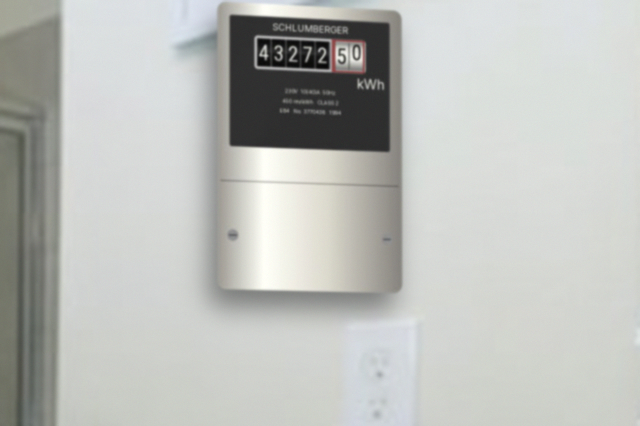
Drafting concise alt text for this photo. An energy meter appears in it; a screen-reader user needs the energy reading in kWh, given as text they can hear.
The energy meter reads 43272.50 kWh
